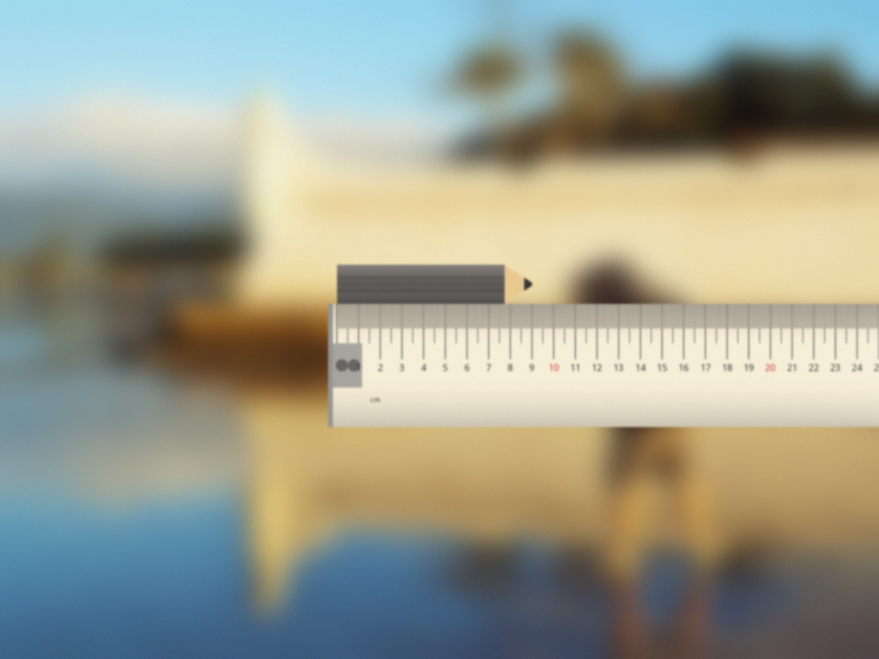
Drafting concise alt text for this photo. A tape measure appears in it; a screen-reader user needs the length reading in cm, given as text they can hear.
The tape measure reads 9 cm
